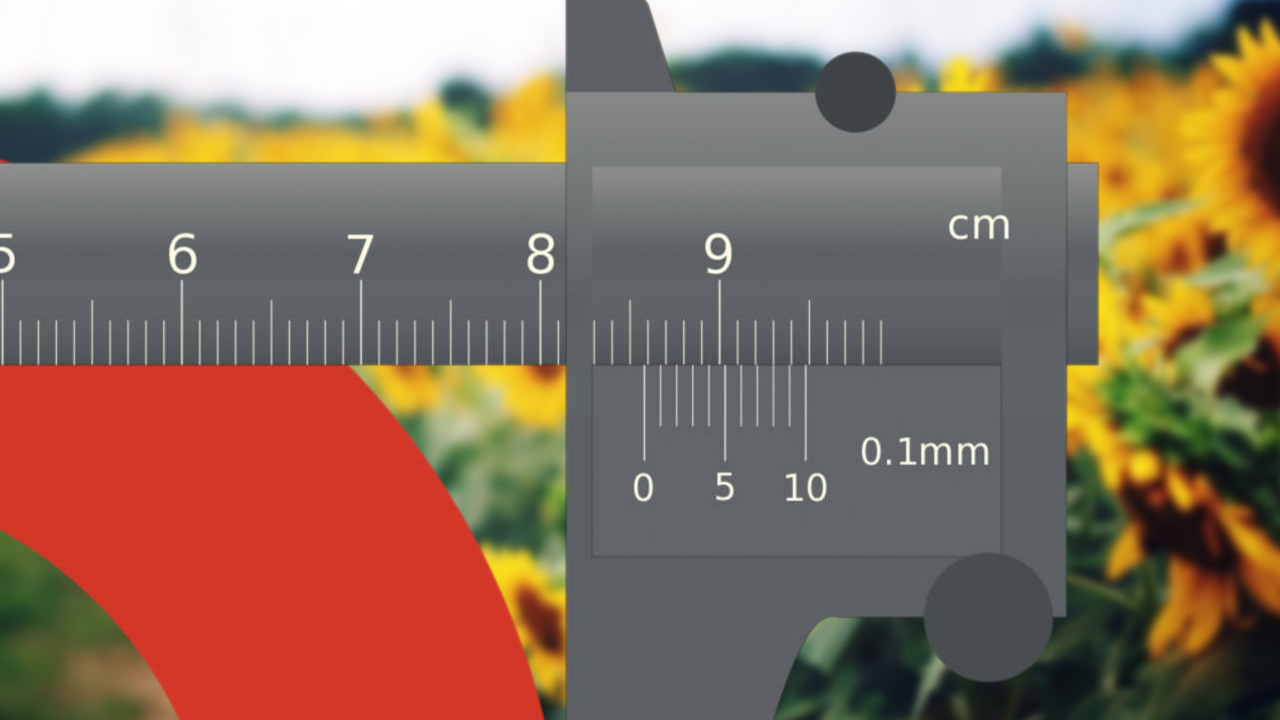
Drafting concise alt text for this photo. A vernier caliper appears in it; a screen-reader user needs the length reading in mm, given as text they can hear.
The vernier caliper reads 85.8 mm
